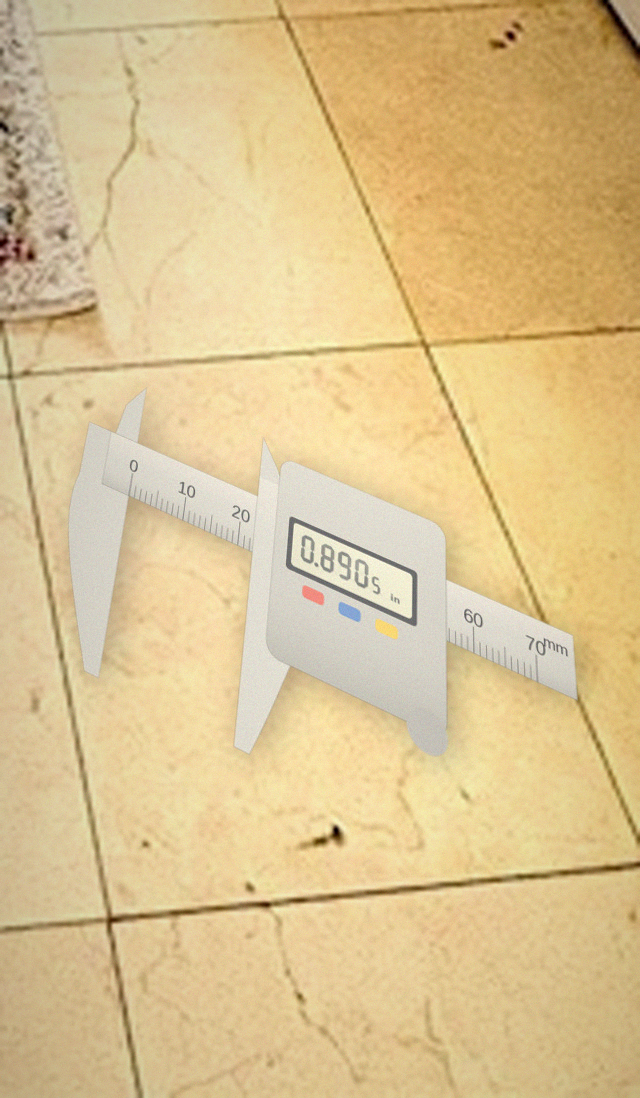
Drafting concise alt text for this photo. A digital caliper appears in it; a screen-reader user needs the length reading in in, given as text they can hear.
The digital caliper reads 0.8905 in
